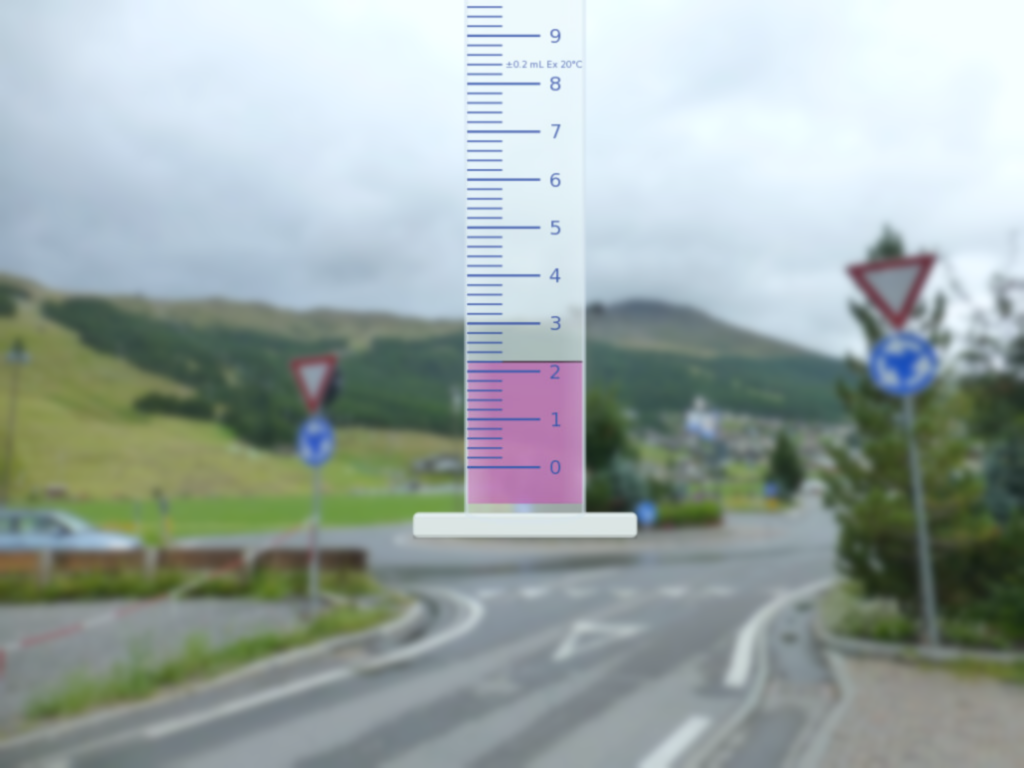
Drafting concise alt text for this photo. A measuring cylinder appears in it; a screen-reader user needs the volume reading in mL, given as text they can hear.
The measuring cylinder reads 2.2 mL
